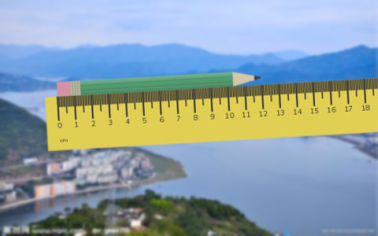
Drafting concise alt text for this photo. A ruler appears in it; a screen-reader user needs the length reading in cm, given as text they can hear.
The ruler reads 12 cm
